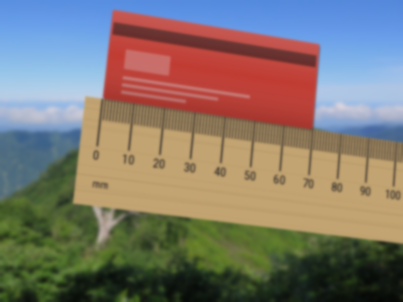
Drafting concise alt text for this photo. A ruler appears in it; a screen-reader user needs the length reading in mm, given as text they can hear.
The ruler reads 70 mm
